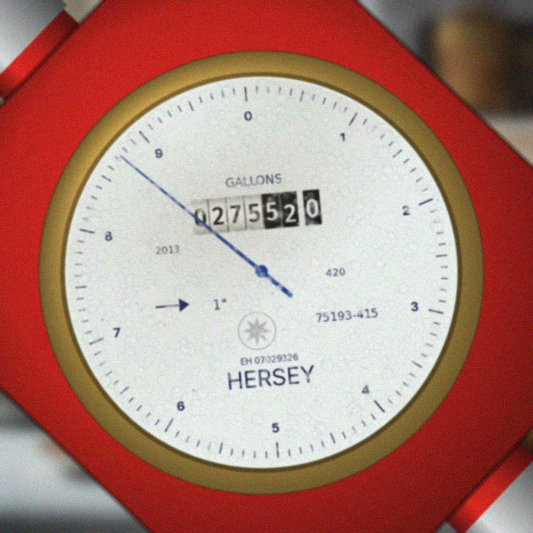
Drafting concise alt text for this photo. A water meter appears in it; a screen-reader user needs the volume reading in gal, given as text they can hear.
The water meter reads 275518.7 gal
